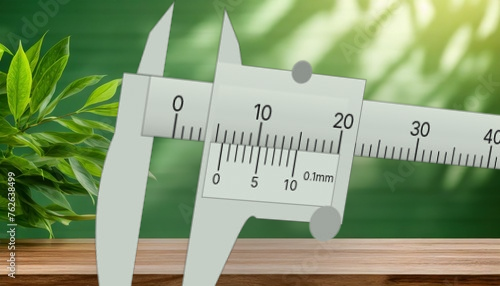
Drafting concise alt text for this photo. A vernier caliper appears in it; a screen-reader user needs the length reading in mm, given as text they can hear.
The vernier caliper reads 5.8 mm
